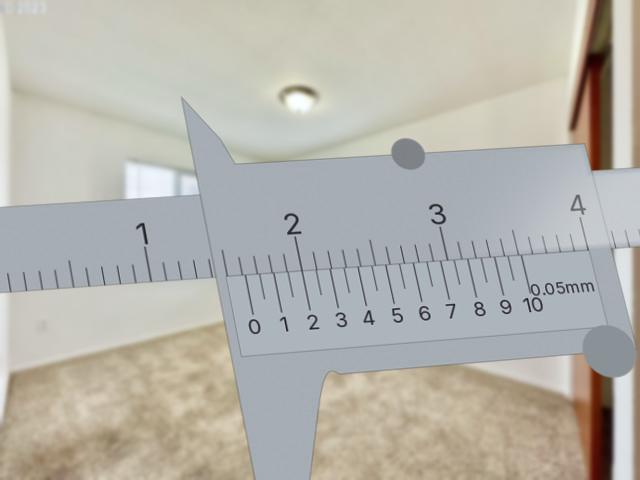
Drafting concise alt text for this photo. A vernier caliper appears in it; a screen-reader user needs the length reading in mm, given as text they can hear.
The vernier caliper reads 16.2 mm
